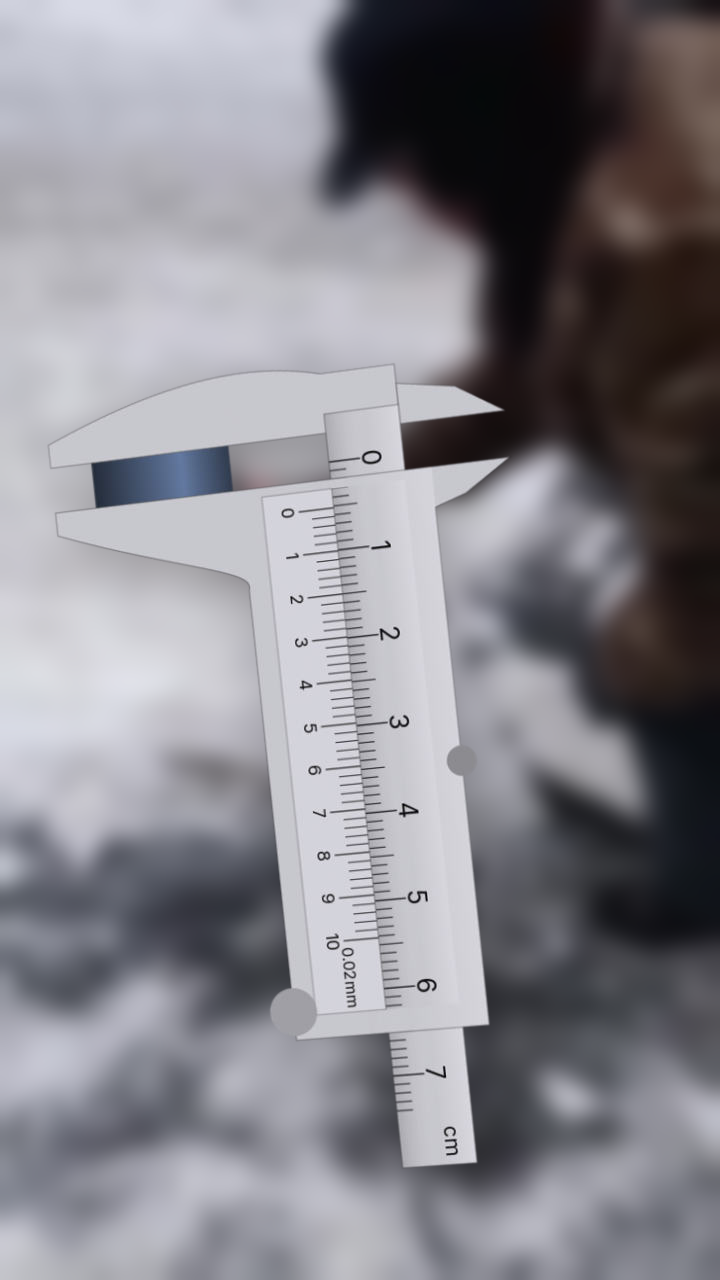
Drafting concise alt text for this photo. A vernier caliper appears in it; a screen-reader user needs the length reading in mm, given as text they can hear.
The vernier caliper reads 5.2 mm
